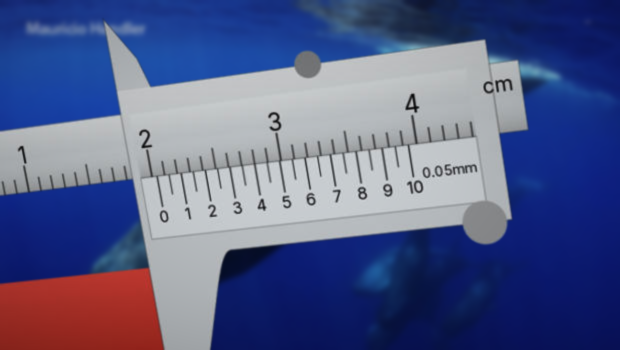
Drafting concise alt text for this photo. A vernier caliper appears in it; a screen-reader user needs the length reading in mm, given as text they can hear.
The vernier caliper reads 20.4 mm
